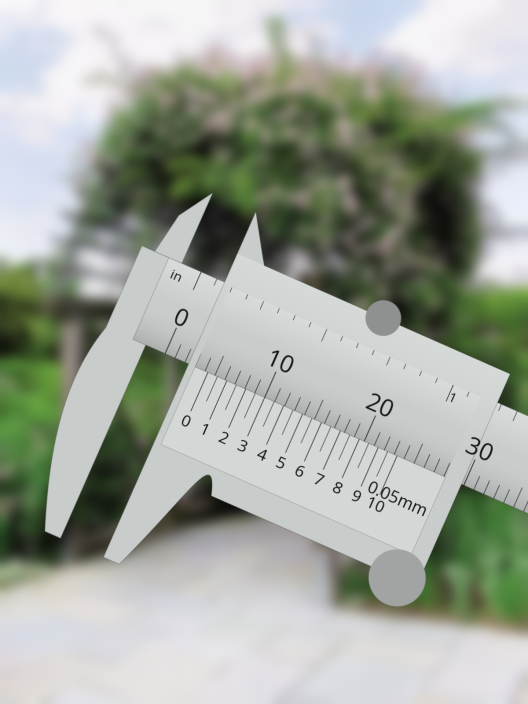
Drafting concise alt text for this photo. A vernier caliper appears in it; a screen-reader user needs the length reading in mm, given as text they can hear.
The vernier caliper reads 4.3 mm
